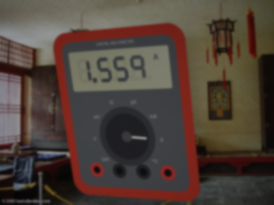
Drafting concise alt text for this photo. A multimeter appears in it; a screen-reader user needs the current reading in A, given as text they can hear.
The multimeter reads 1.559 A
